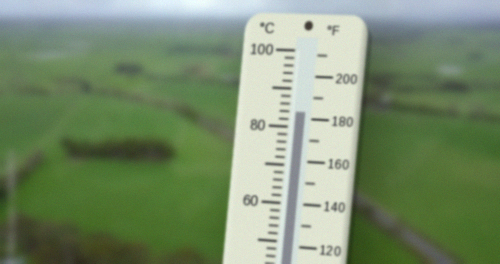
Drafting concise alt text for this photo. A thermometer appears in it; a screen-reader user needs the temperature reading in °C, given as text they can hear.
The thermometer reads 84 °C
